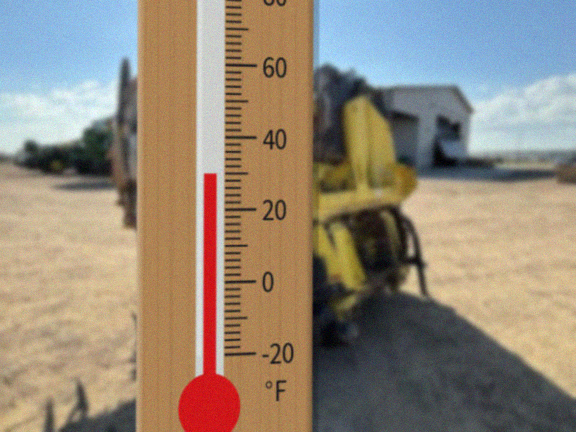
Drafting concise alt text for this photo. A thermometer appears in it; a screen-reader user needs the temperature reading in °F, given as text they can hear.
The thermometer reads 30 °F
